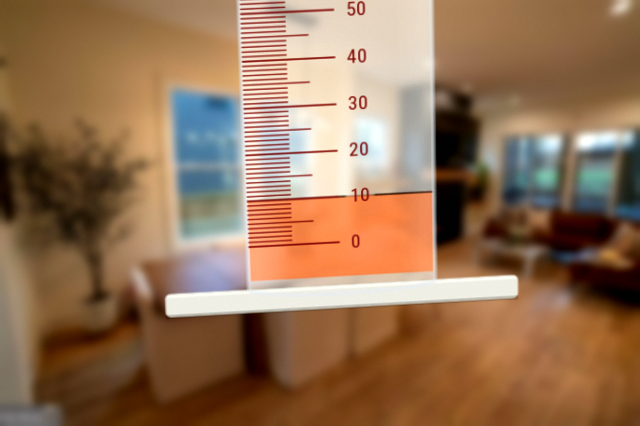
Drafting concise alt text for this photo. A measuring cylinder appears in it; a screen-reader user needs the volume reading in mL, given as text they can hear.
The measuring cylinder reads 10 mL
